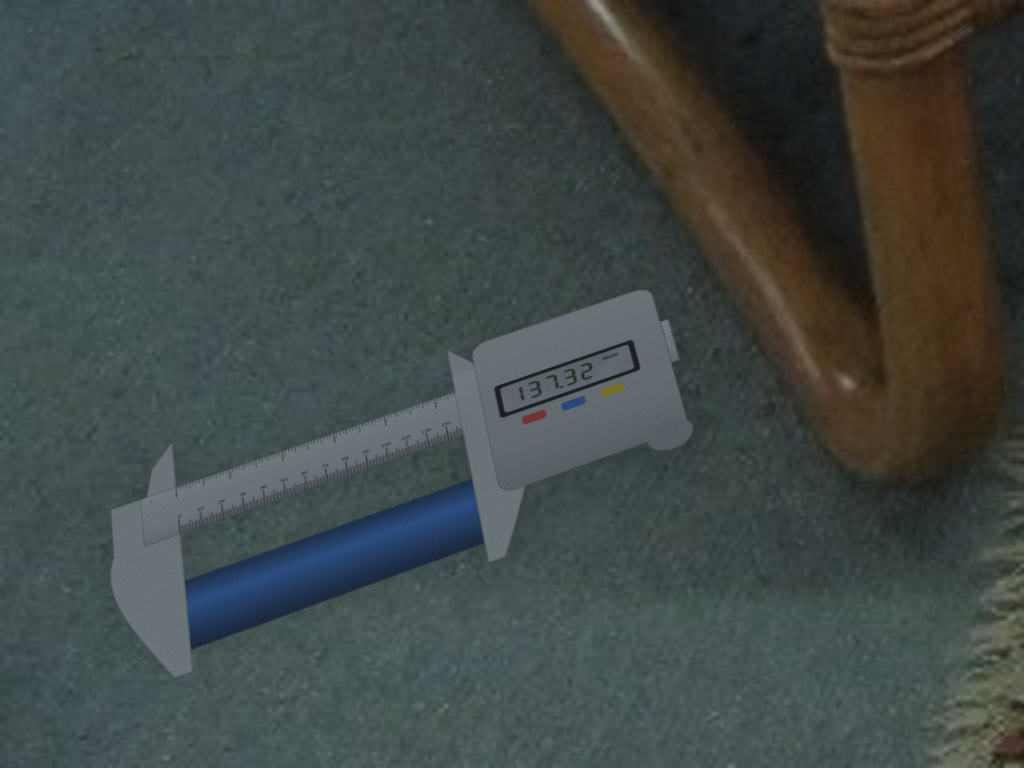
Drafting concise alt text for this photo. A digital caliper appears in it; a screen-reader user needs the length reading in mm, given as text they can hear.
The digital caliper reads 137.32 mm
